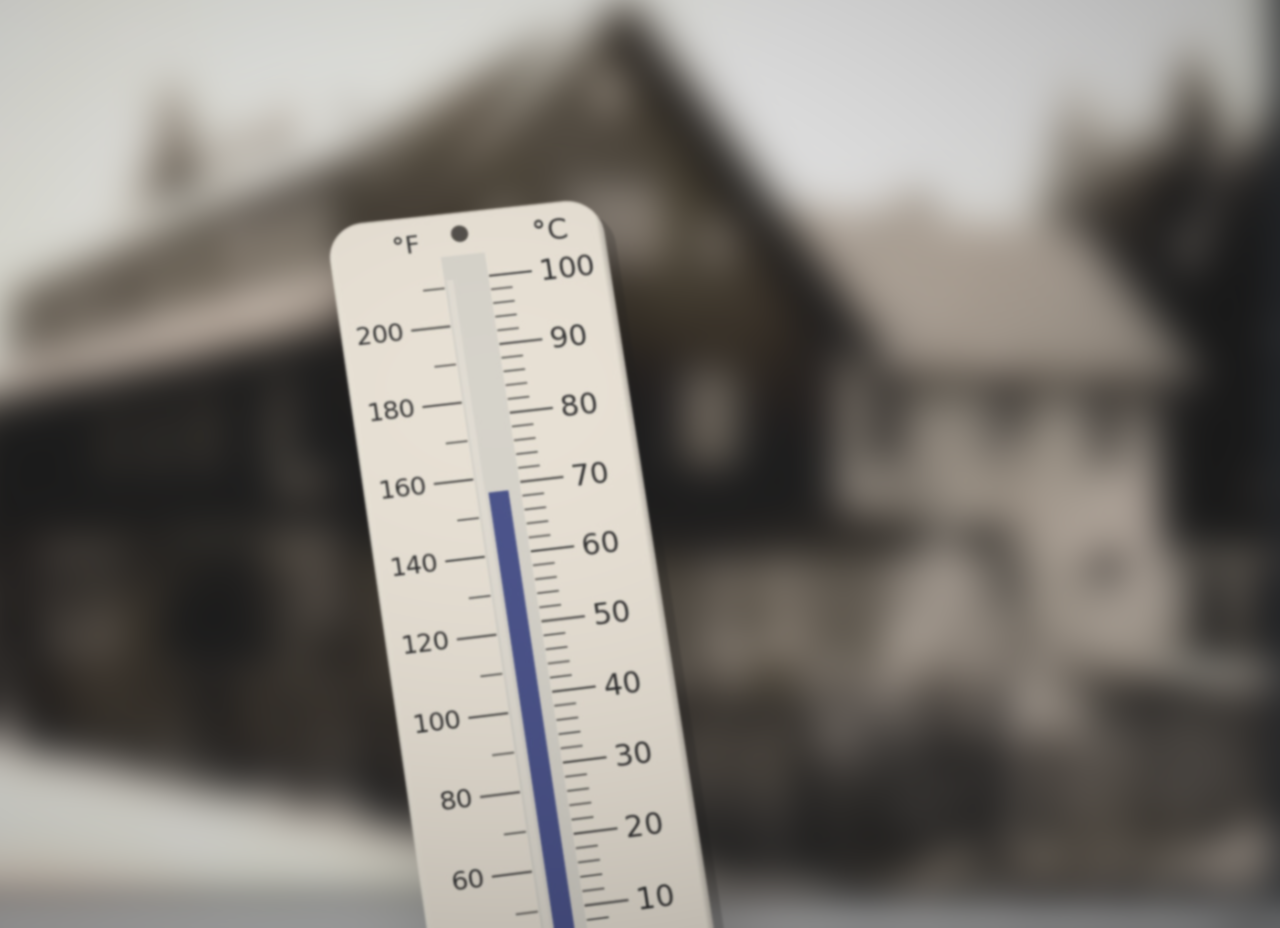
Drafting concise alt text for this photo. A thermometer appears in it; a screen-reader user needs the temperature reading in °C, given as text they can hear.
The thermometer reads 69 °C
